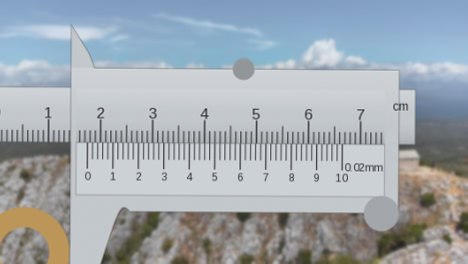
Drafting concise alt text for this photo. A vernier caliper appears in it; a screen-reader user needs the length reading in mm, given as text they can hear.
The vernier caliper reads 17.5 mm
